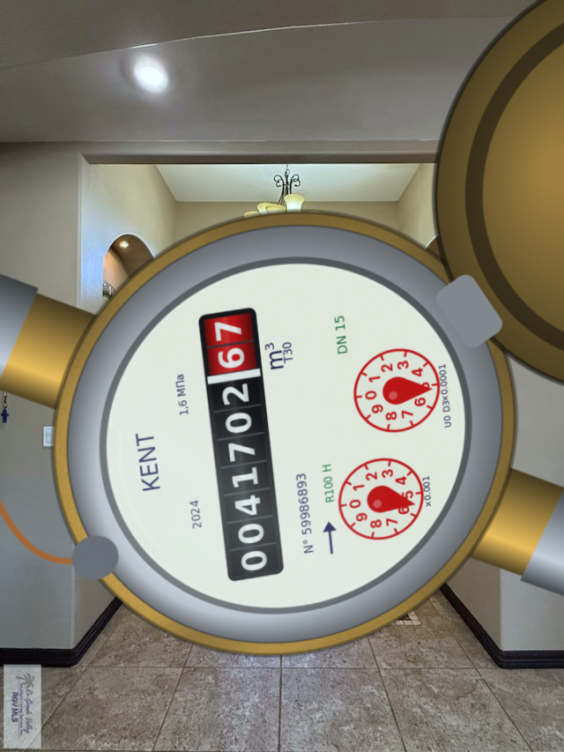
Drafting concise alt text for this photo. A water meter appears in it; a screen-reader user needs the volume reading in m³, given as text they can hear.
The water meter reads 41702.6755 m³
